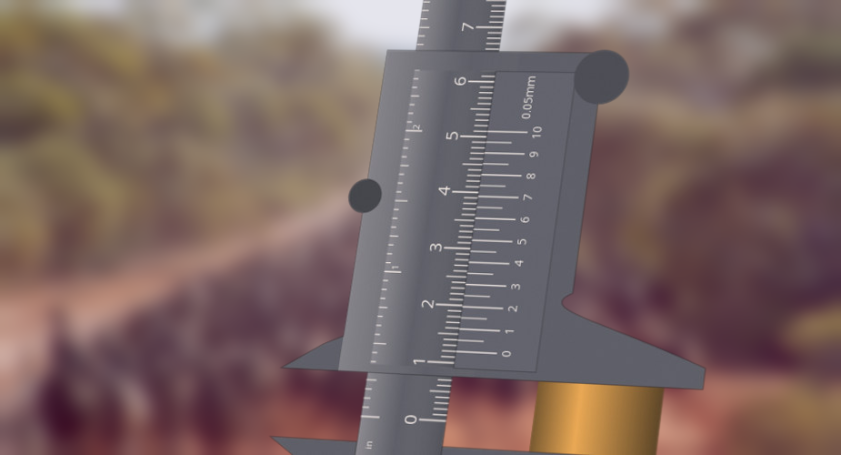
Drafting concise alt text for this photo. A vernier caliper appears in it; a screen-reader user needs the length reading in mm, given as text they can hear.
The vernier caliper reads 12.0 mm
